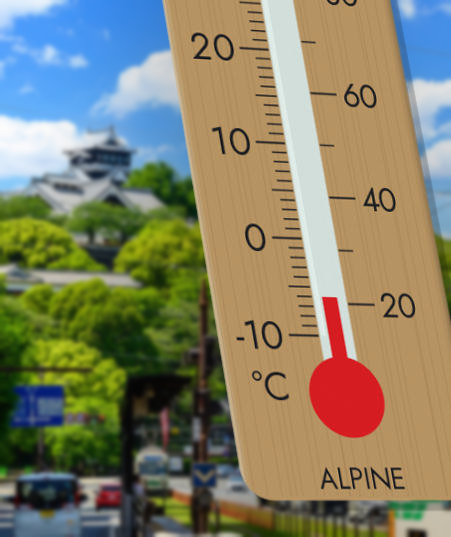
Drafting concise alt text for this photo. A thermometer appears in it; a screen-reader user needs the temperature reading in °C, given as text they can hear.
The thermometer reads -6 °C
